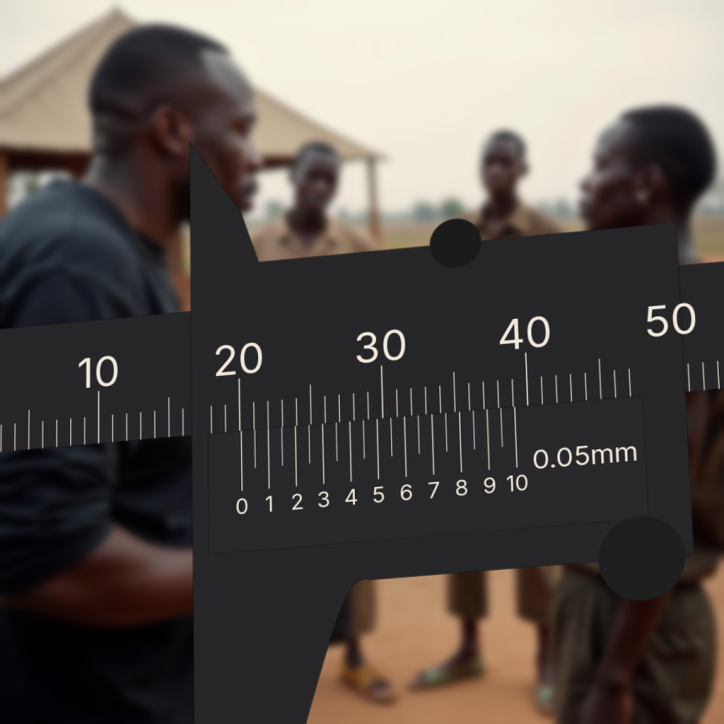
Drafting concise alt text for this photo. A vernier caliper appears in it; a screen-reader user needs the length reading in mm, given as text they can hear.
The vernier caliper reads 20.1 mm
